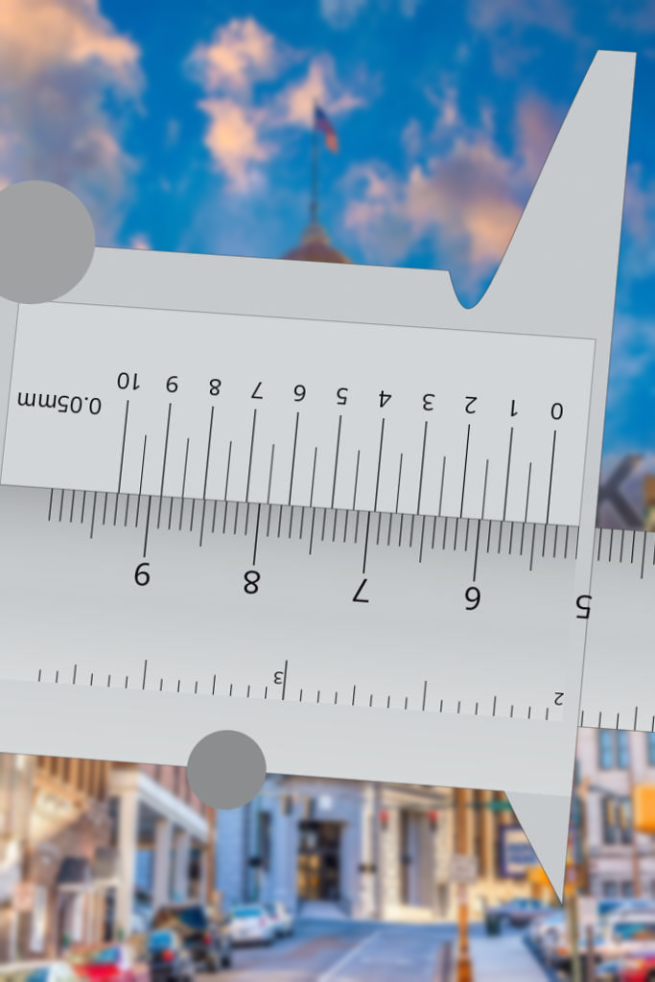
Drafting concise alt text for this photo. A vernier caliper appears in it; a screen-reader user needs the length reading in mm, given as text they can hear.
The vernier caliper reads 53.9 mm
